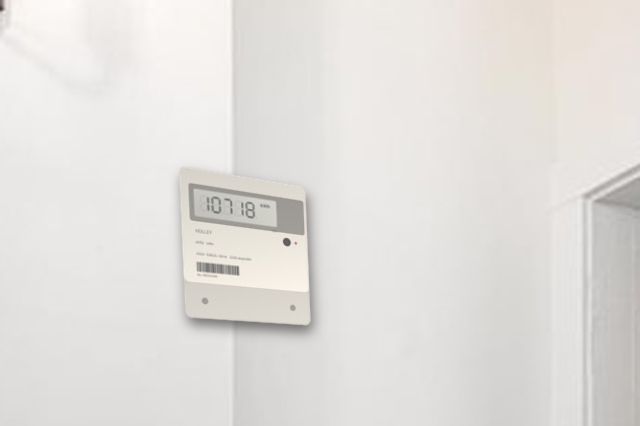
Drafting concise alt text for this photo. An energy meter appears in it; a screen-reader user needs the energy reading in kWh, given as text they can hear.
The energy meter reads 10718 kWh
